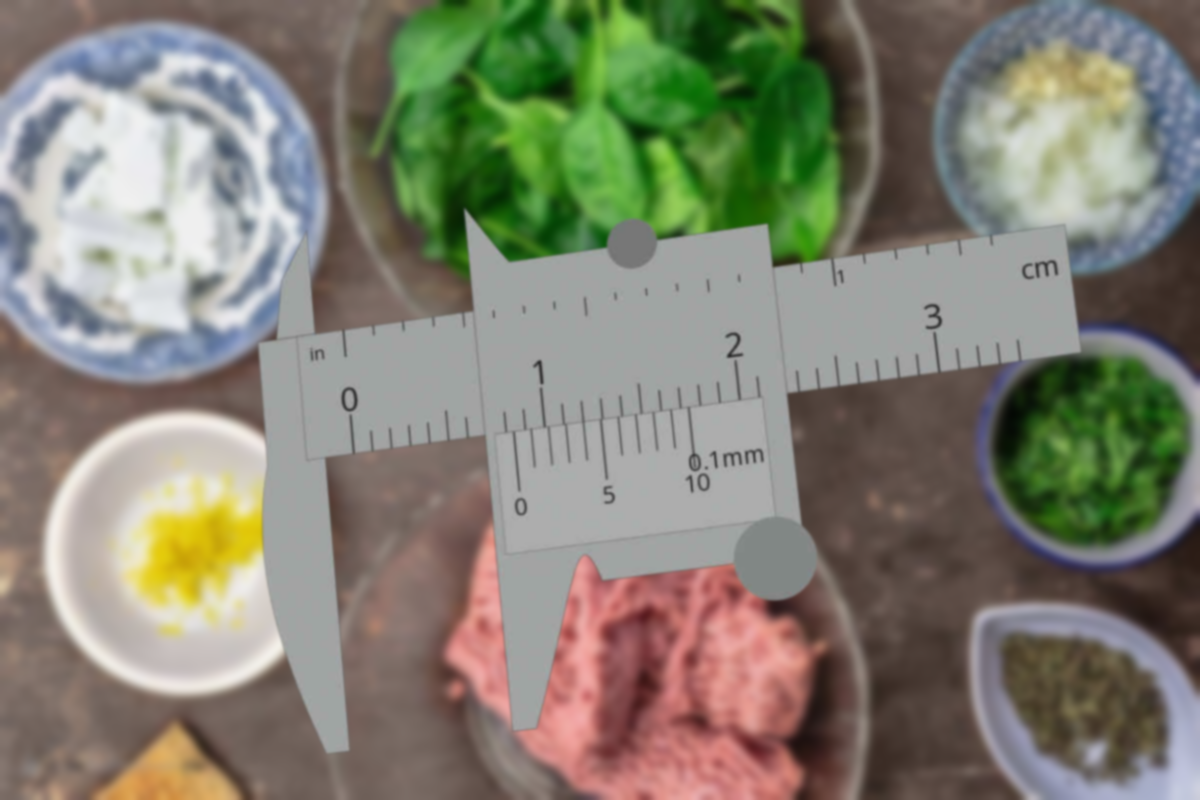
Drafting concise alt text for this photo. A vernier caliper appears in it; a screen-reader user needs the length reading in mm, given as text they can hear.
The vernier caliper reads 8.4 mm
